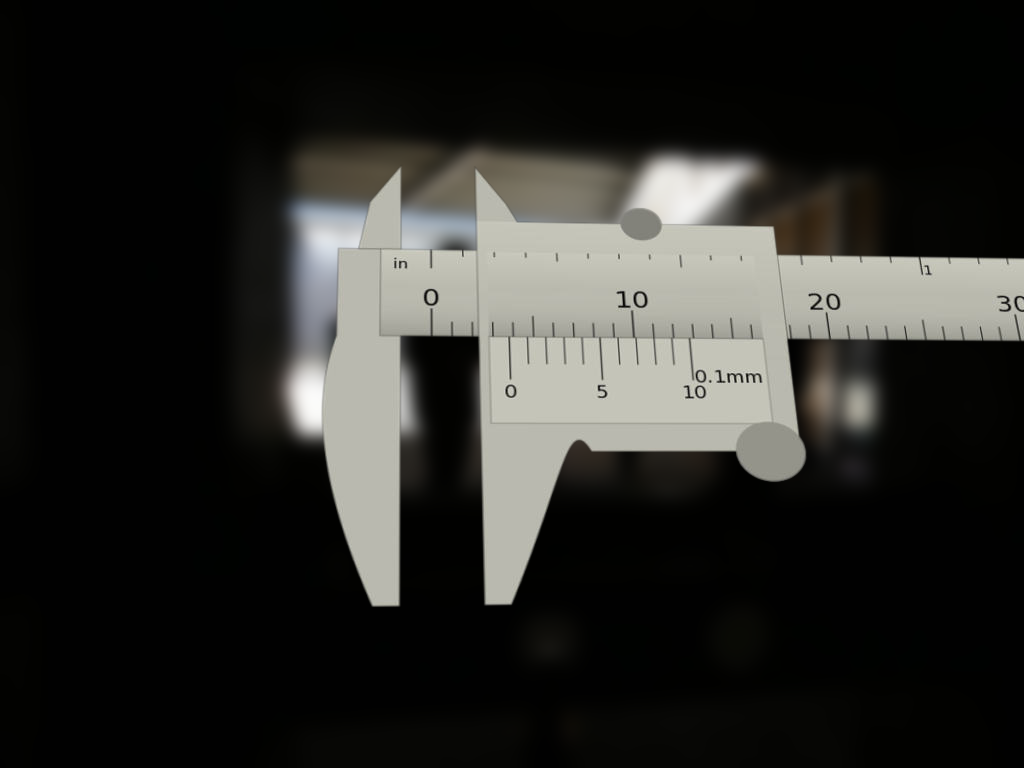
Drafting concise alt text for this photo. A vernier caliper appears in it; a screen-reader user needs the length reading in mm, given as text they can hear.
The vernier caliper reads 3.8 mm
